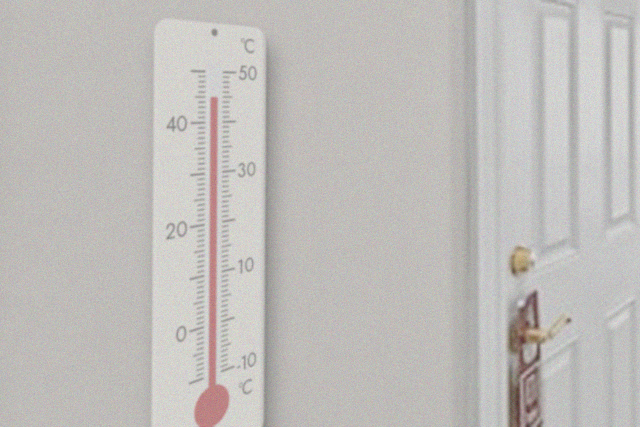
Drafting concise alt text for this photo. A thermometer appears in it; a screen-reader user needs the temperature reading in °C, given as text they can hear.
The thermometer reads 45 °C
